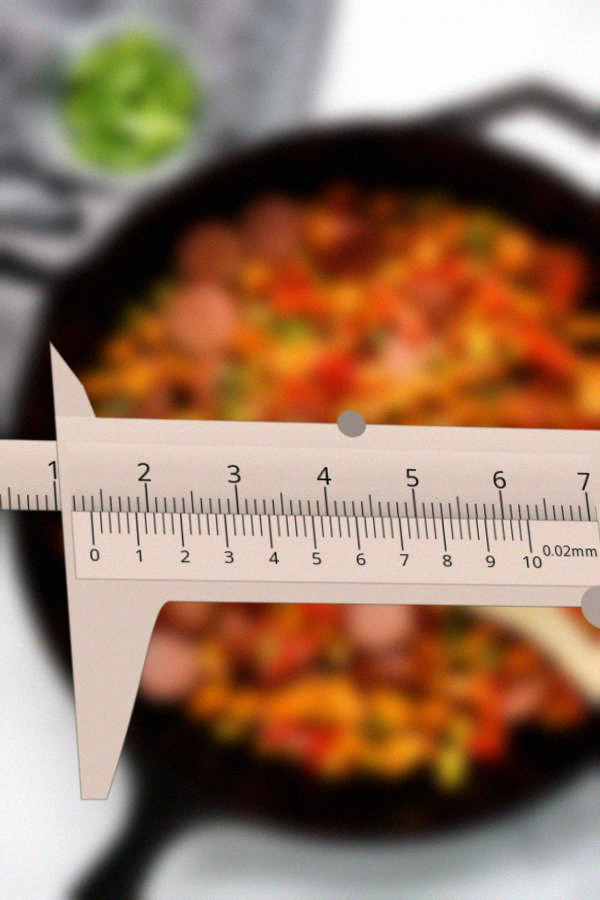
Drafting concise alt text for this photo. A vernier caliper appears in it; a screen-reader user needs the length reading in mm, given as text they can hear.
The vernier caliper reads 13.8 mm
